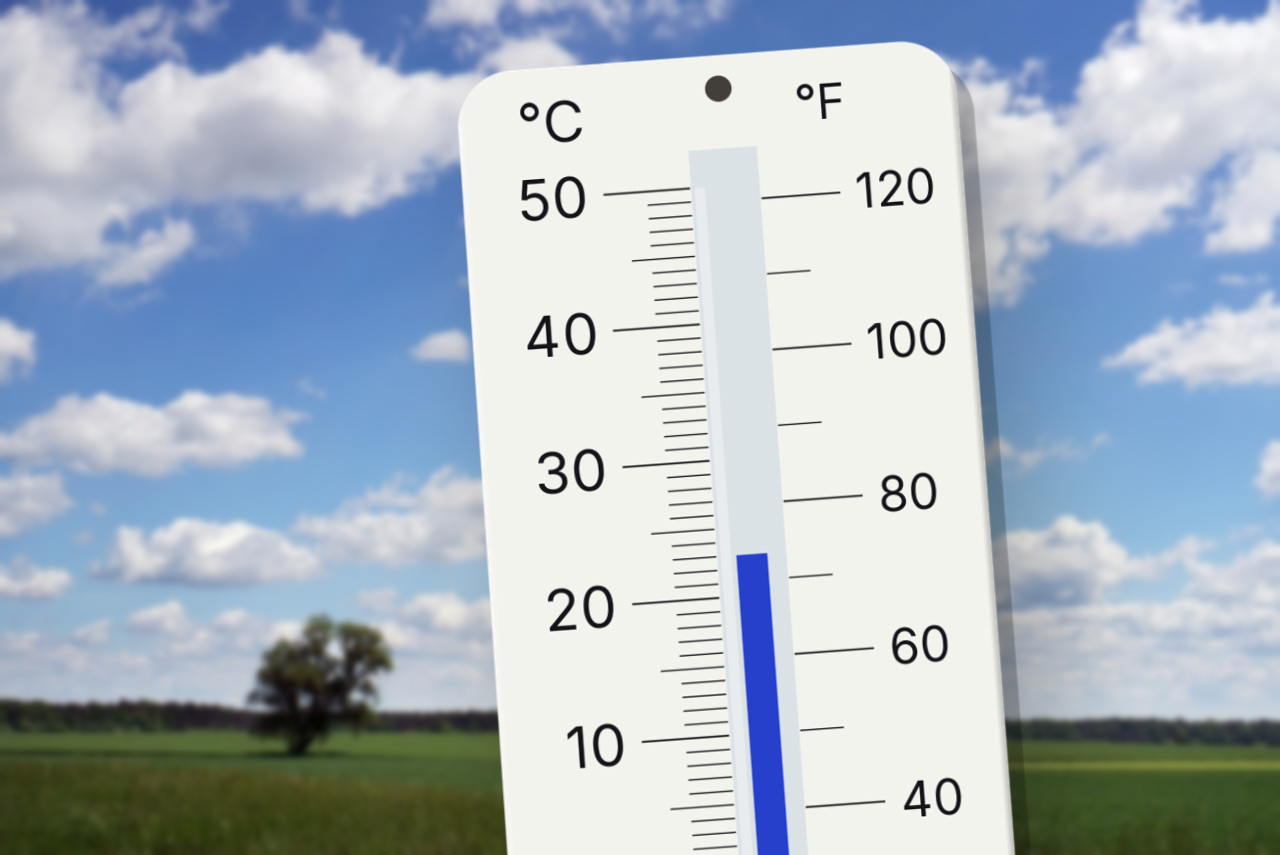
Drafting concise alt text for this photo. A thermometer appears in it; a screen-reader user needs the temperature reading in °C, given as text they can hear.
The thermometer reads 23 °C
